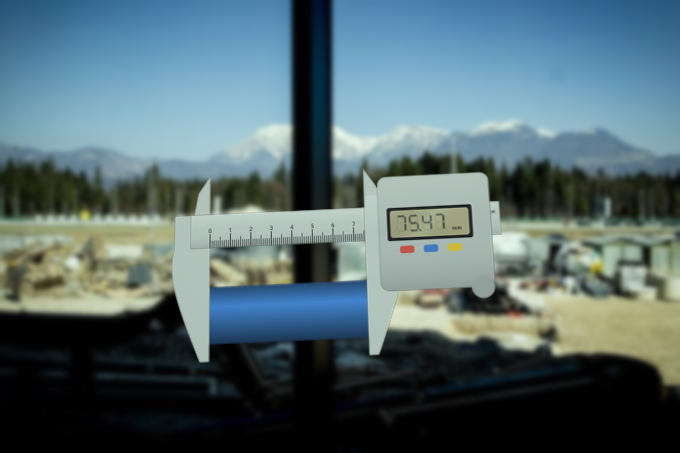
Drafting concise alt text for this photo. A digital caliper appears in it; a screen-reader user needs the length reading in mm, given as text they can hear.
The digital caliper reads 75.47 mm
